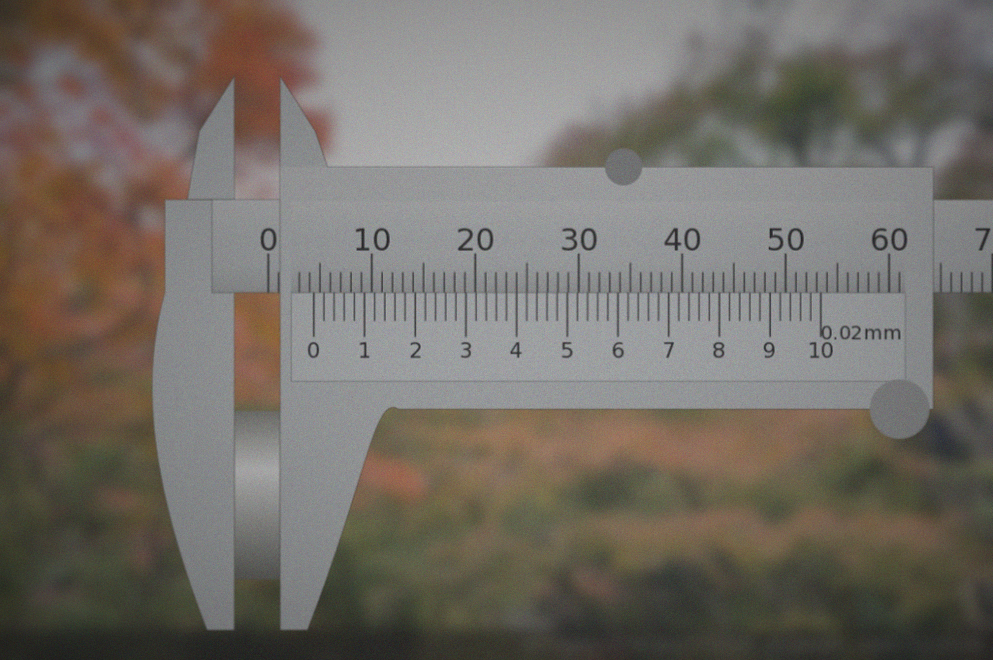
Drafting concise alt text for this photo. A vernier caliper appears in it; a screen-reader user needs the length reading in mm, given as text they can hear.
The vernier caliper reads 4.4 mm
